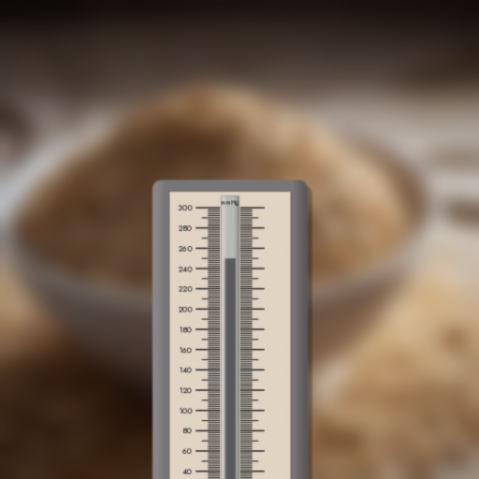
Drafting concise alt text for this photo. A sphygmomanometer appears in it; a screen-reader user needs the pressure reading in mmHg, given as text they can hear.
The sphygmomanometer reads 250 mmHg
